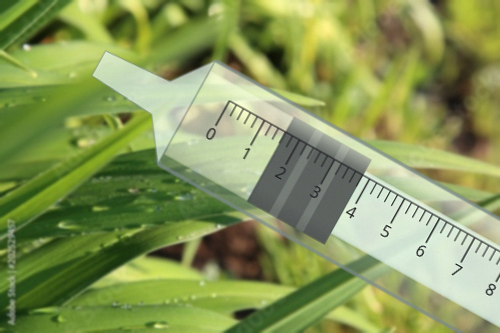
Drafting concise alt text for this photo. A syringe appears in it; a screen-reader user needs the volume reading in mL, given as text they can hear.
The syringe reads 1.6 mL
